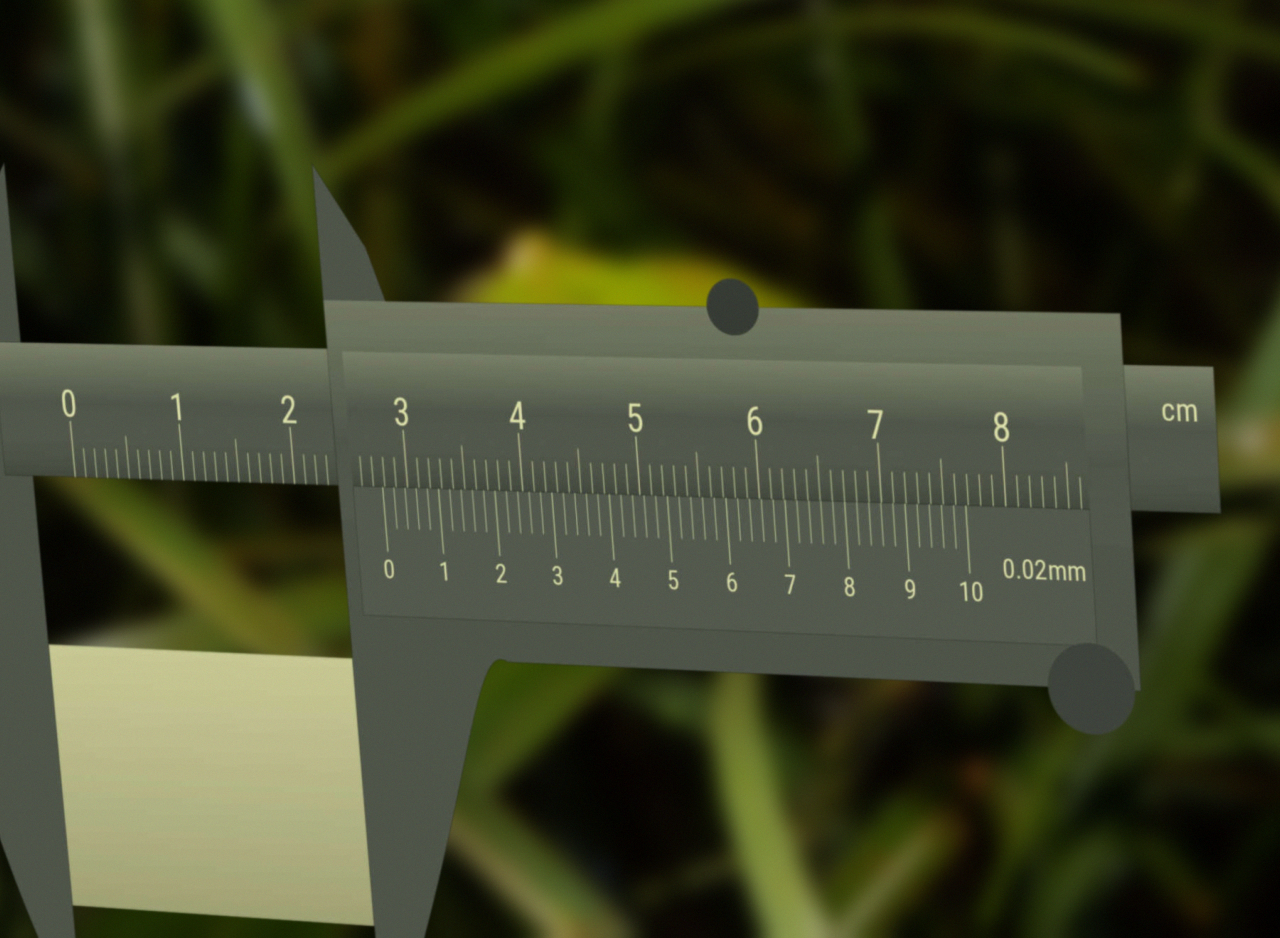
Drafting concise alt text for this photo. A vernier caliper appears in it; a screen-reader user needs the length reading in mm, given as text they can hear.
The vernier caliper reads 27.8 mm
